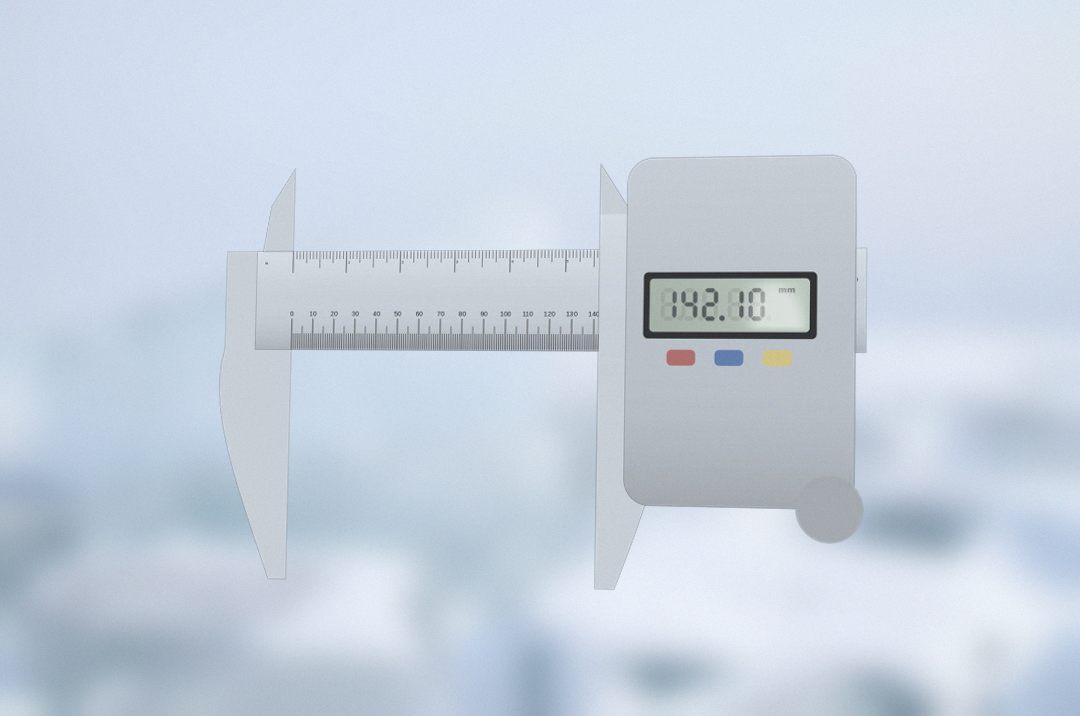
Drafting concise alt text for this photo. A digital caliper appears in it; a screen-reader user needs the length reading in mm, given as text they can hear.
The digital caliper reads 142.10 mm
